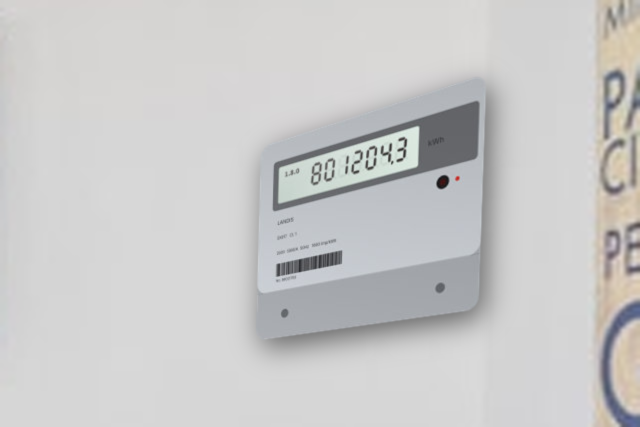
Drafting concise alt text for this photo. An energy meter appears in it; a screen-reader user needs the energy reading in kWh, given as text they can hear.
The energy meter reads 801204.3 kWh
